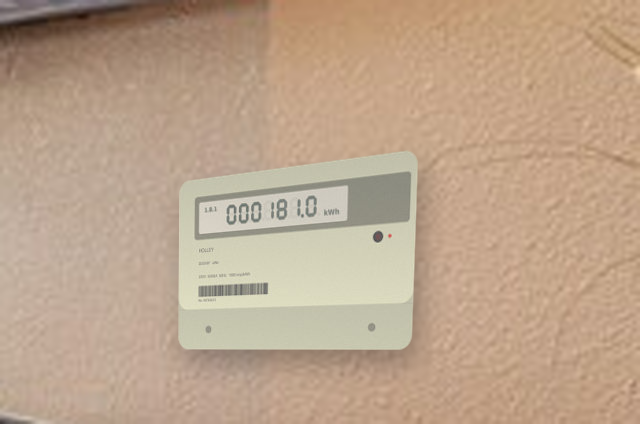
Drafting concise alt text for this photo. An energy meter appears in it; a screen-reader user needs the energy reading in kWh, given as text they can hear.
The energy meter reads 181.0 kWh
